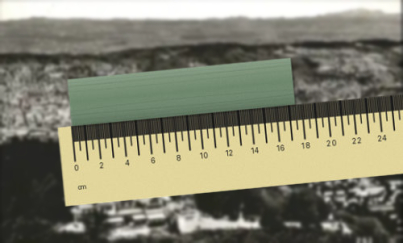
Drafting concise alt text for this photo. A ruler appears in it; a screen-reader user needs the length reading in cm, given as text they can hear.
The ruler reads 17.5 cm
